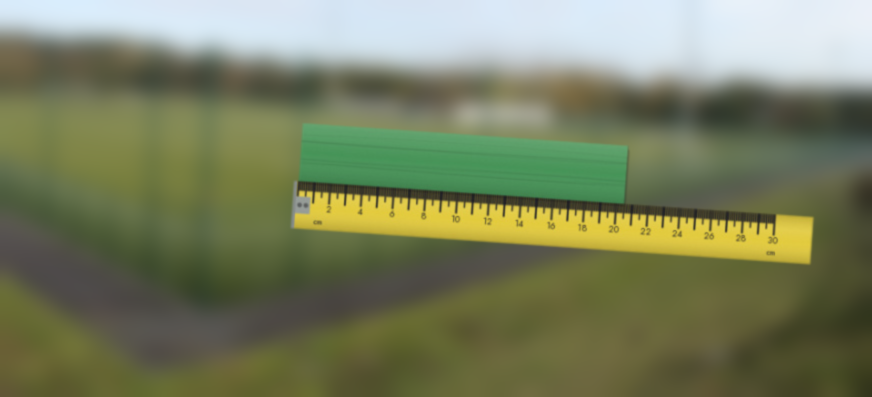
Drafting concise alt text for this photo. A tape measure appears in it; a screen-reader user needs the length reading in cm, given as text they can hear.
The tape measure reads 20.5 cm
